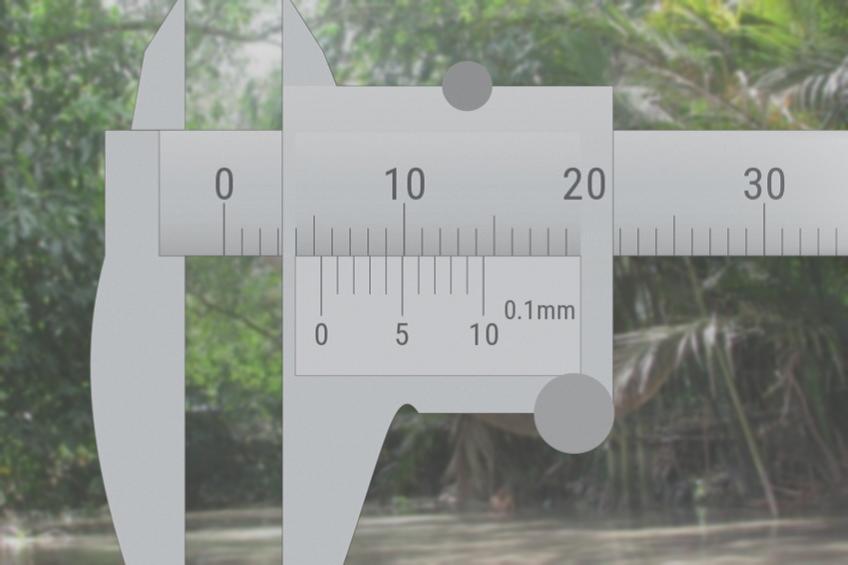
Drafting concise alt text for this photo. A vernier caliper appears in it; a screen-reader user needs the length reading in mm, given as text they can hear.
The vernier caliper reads 5.4 mm
